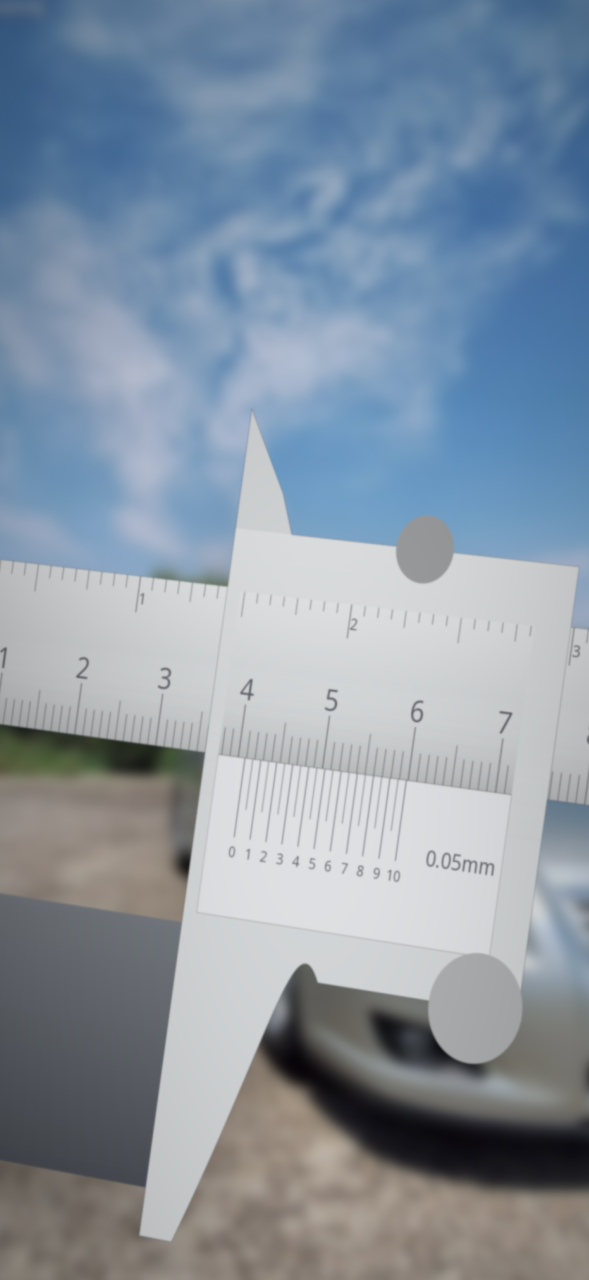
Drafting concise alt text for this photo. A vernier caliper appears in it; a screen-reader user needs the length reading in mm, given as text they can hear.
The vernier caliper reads 40.8 mm
